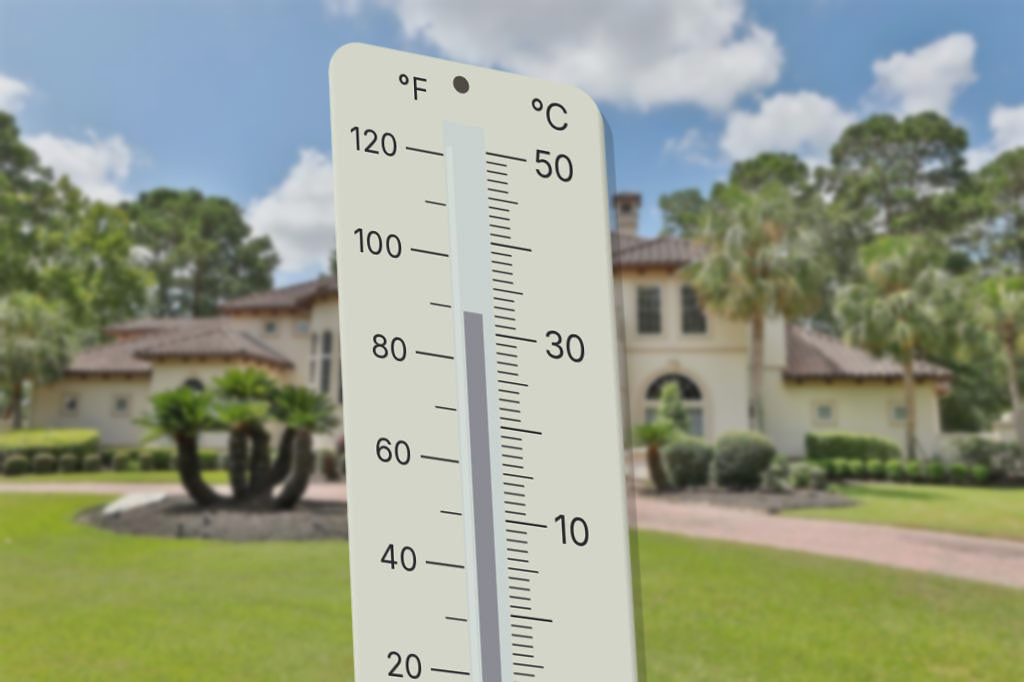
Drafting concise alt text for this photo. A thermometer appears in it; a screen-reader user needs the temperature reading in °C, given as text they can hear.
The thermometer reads 32 °C
